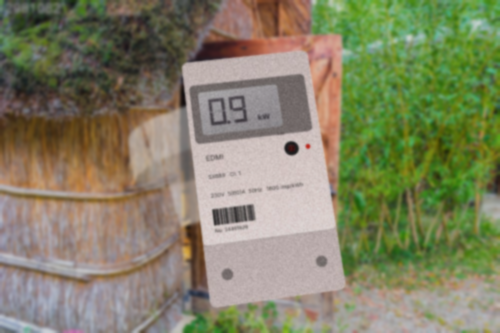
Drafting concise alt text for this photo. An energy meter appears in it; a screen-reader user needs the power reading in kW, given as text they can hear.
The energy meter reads 0.9 kW
